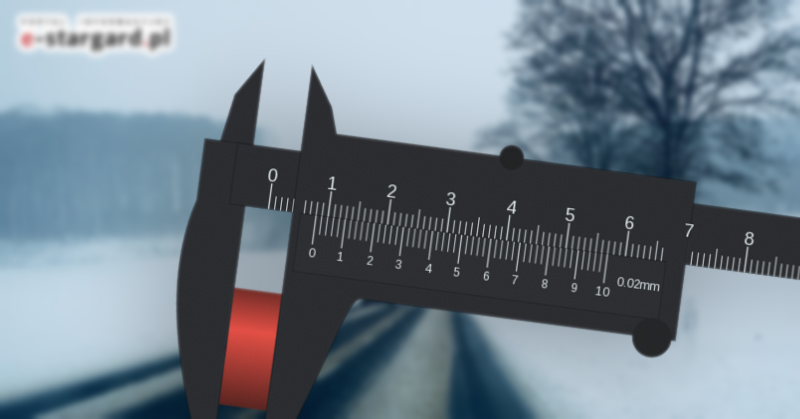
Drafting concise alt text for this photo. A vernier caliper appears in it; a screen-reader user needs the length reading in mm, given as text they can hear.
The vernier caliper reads 8.0 mm
